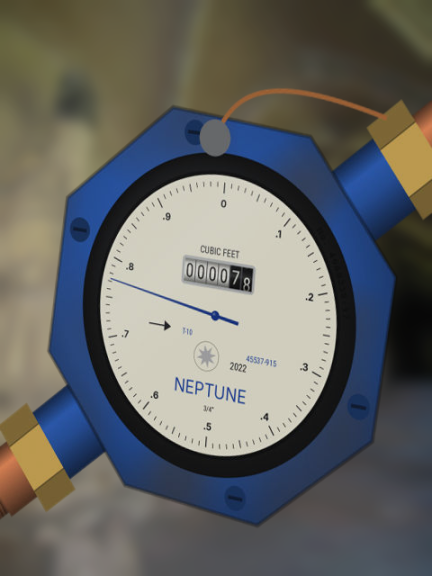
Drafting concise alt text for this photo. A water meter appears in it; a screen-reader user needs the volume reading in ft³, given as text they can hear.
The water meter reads 77.77 ft³
